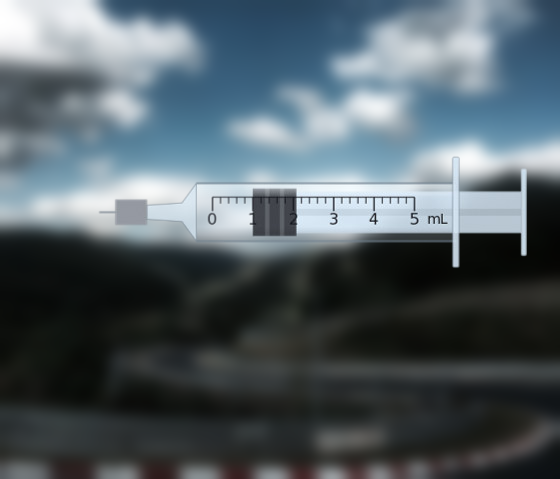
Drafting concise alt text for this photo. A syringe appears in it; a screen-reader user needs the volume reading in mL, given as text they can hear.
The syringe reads 1 mL
